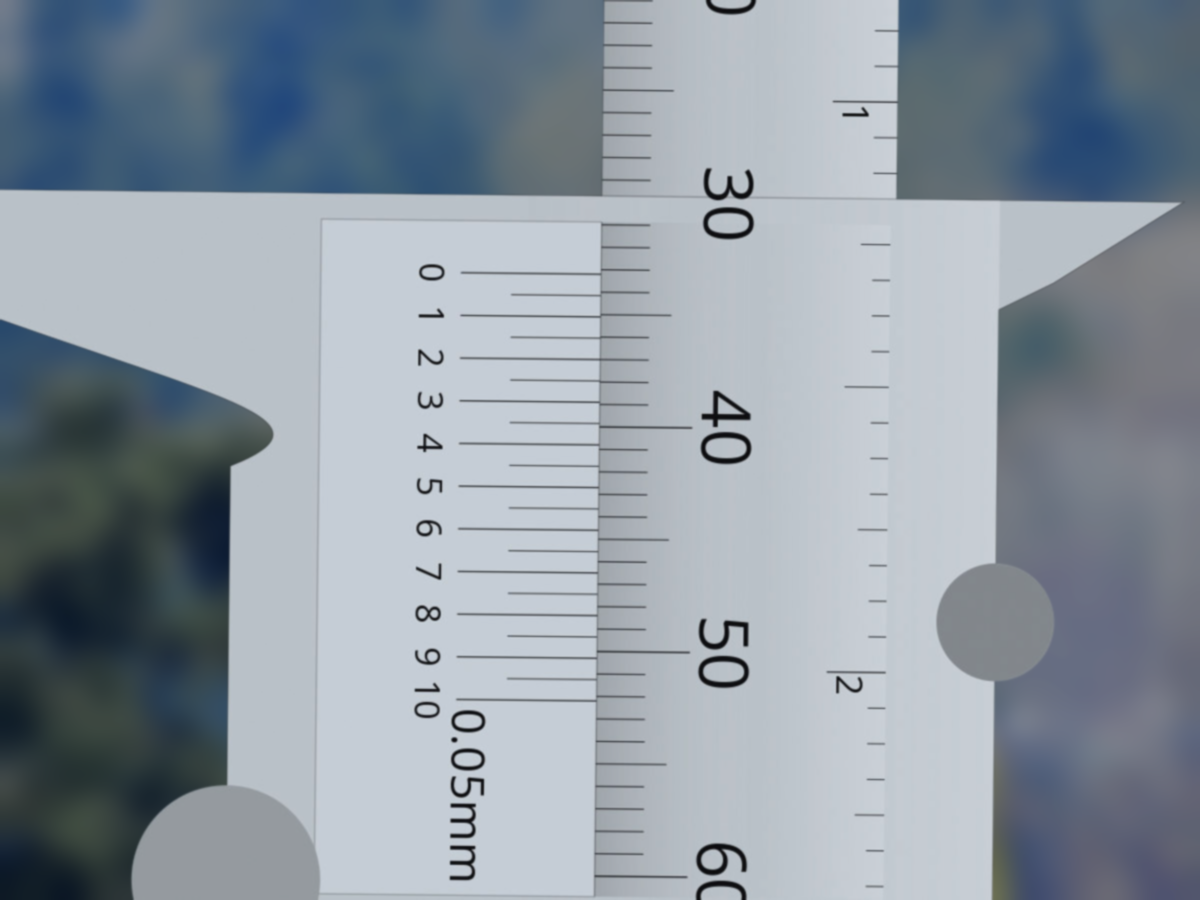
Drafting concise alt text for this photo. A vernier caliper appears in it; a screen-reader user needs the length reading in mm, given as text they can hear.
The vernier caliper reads 33.2 mm
